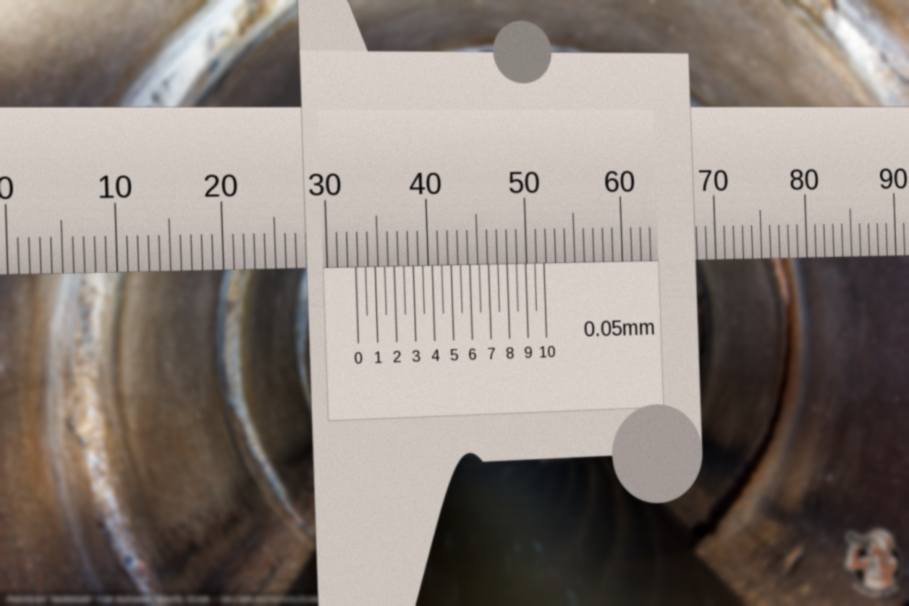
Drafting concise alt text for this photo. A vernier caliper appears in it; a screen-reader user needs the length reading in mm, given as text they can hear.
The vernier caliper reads 32.8 mm
